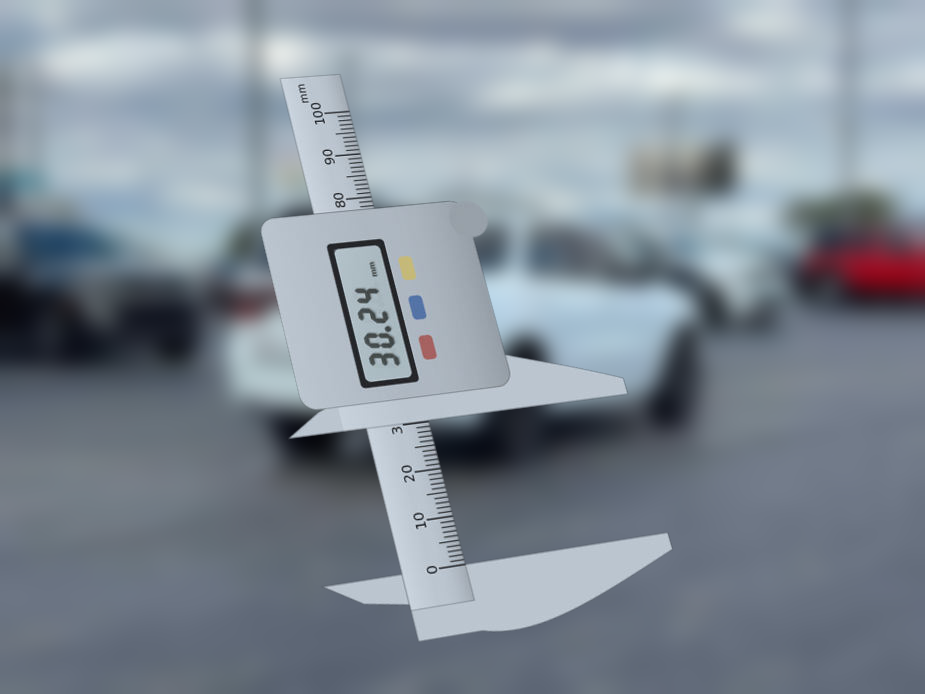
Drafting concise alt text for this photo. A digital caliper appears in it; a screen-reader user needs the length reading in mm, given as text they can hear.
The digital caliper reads 30.24 mm
